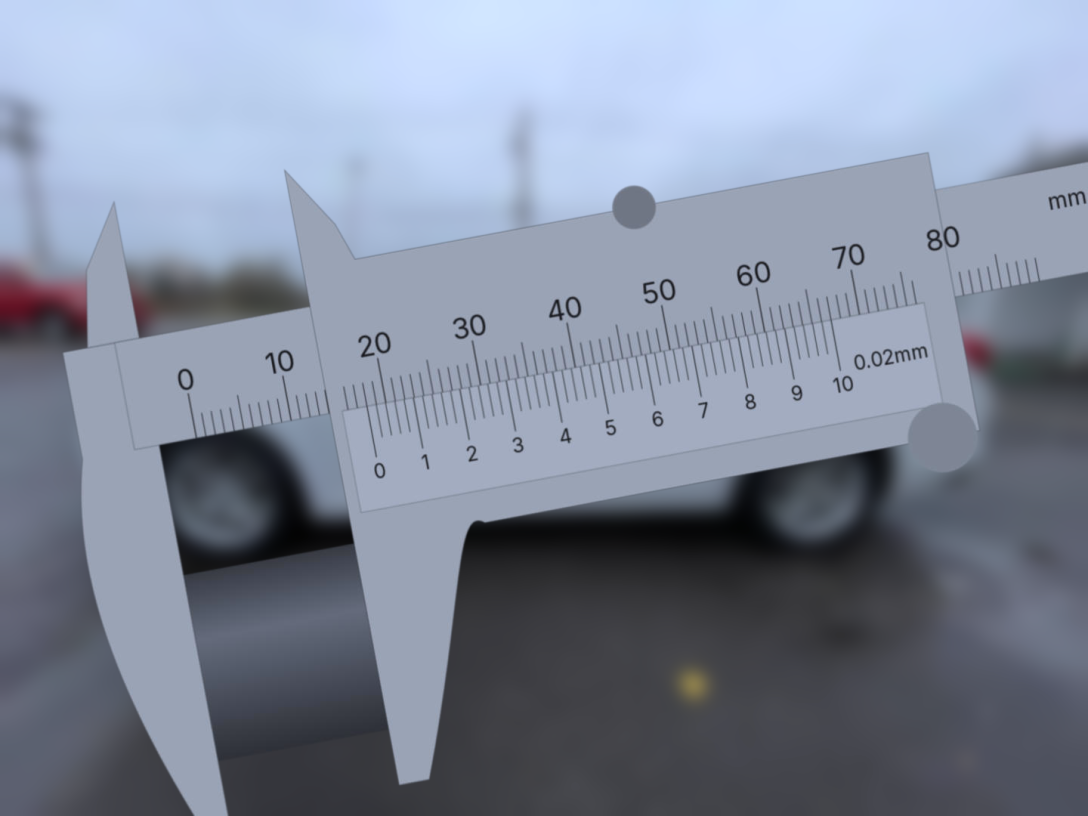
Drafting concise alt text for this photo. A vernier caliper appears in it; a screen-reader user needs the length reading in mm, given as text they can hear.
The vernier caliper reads 18.0 mm
